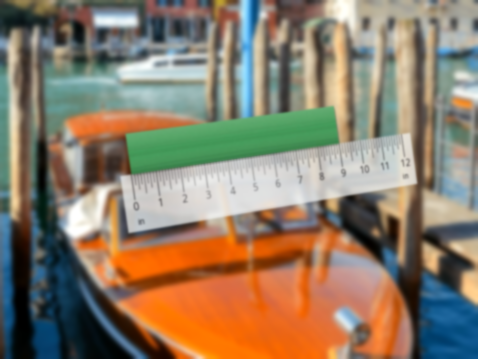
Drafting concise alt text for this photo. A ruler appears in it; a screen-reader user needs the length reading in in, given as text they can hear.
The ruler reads 9 in
